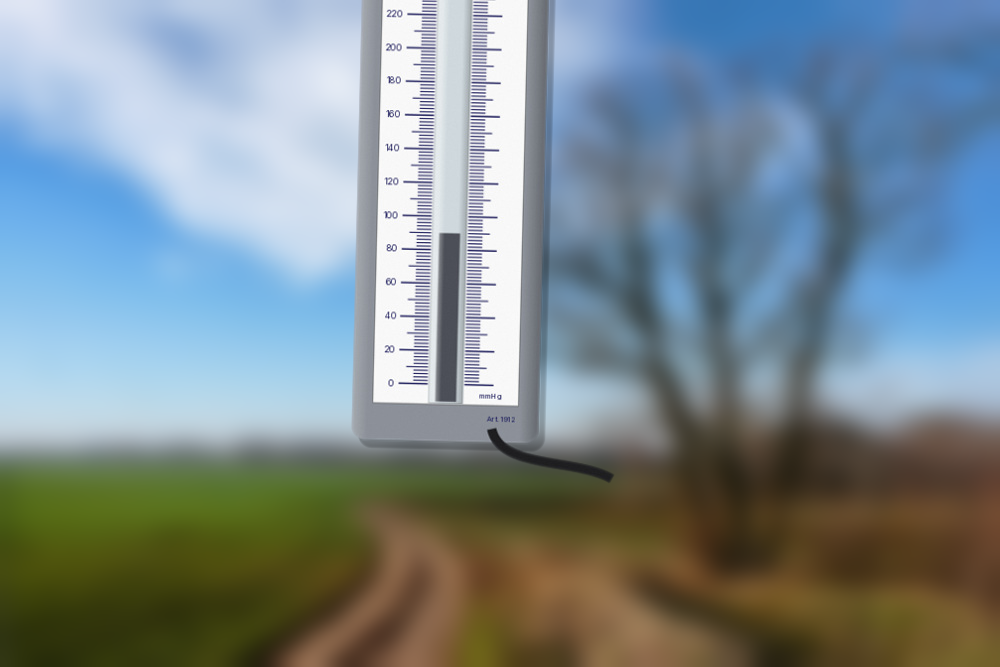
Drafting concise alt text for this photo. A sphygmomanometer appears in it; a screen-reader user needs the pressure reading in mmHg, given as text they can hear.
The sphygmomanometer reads 90 mmHg
